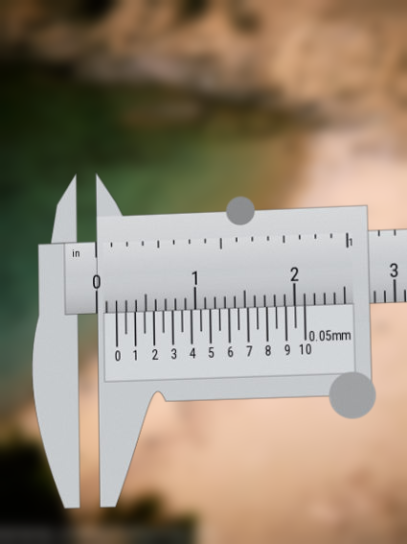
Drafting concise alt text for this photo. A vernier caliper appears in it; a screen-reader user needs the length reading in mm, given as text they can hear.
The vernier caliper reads 2.0 mm
